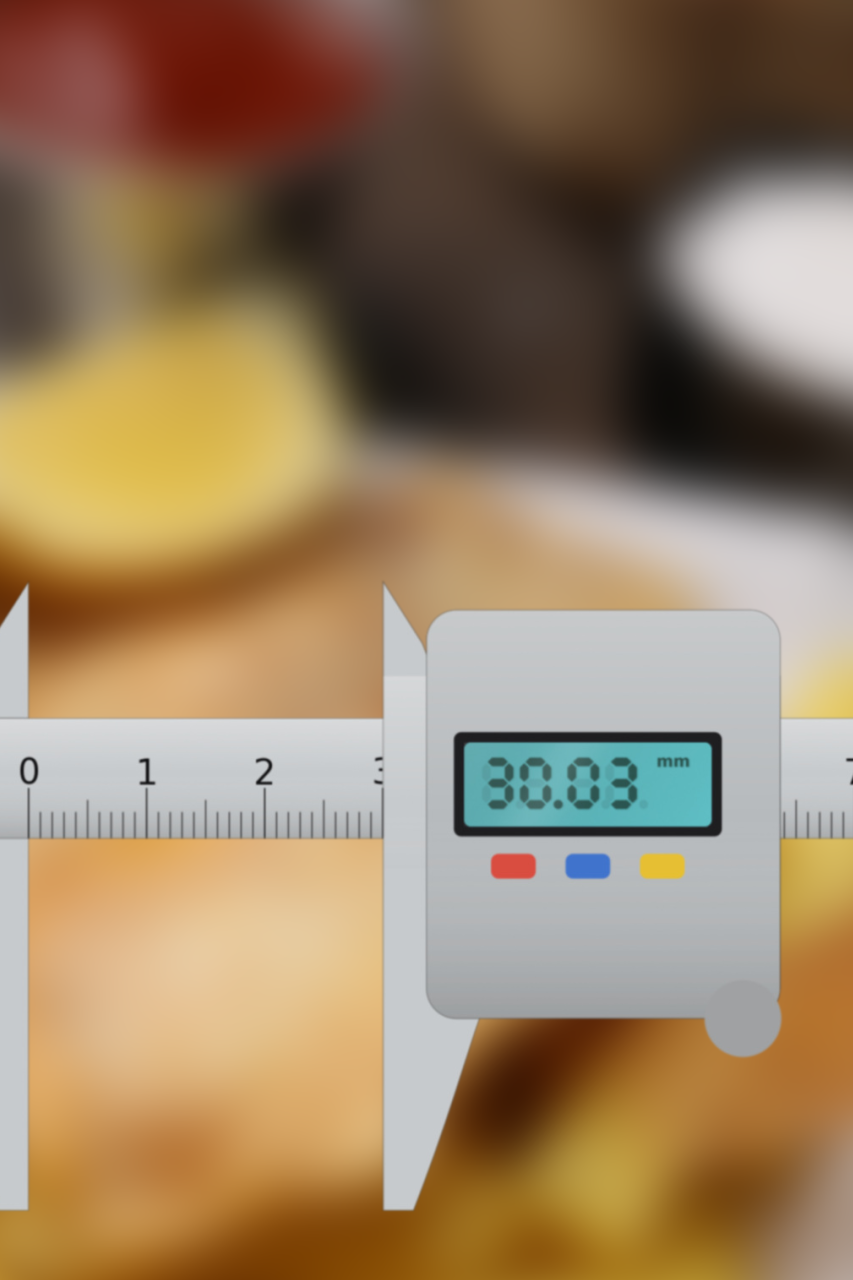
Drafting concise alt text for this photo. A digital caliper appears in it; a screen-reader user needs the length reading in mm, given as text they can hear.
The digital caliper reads 30.03 mm
